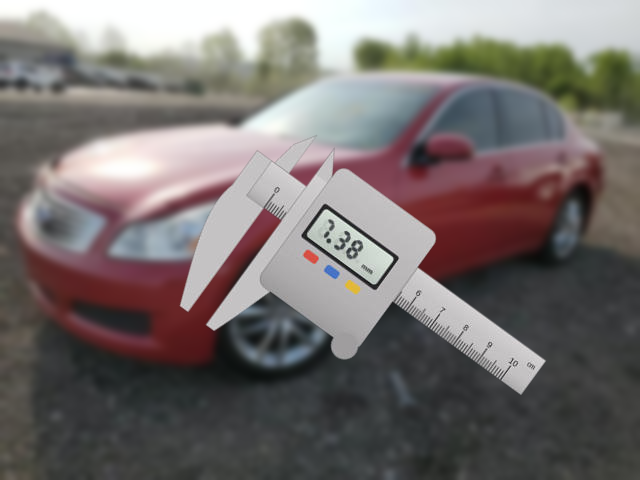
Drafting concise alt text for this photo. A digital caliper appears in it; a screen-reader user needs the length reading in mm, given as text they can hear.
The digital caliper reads 7.38 mm
